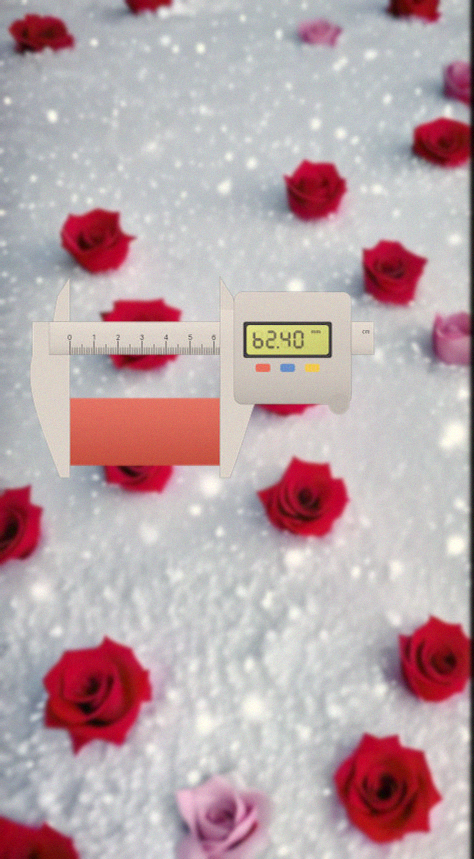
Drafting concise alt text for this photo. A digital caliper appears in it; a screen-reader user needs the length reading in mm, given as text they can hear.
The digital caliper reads 62.40 mm
